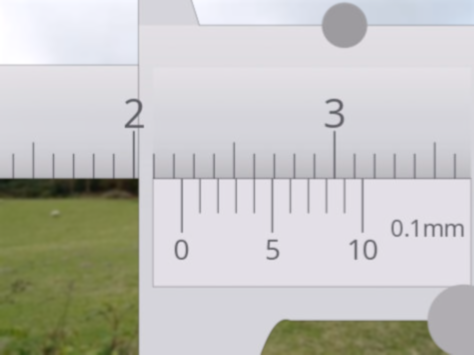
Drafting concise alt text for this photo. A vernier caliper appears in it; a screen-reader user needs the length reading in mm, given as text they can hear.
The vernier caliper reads 22.4 mm
